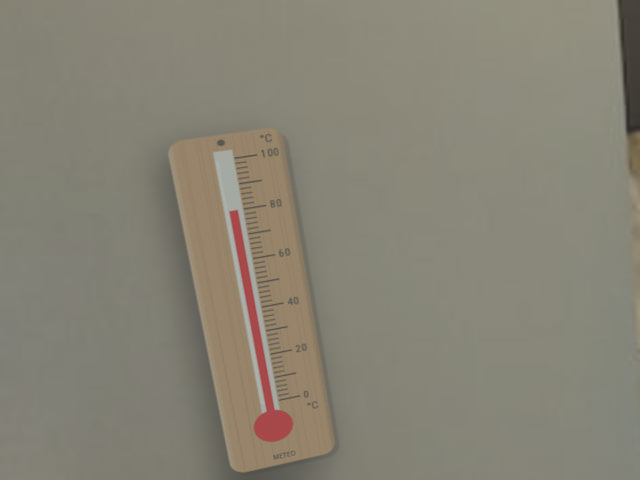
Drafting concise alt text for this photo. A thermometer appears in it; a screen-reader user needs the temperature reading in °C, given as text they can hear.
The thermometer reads 80 °C
